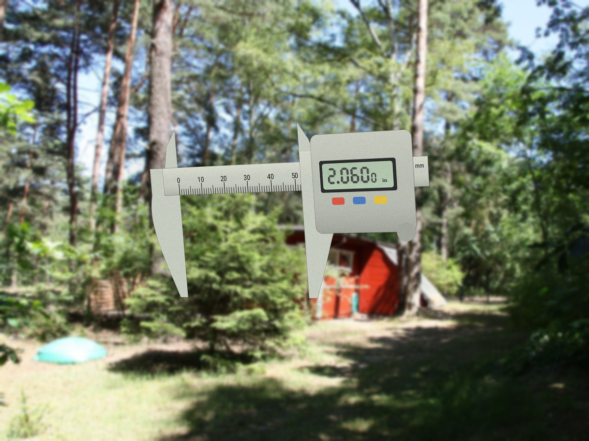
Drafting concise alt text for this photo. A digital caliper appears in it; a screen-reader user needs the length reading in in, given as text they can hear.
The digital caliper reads 2.0600 in
